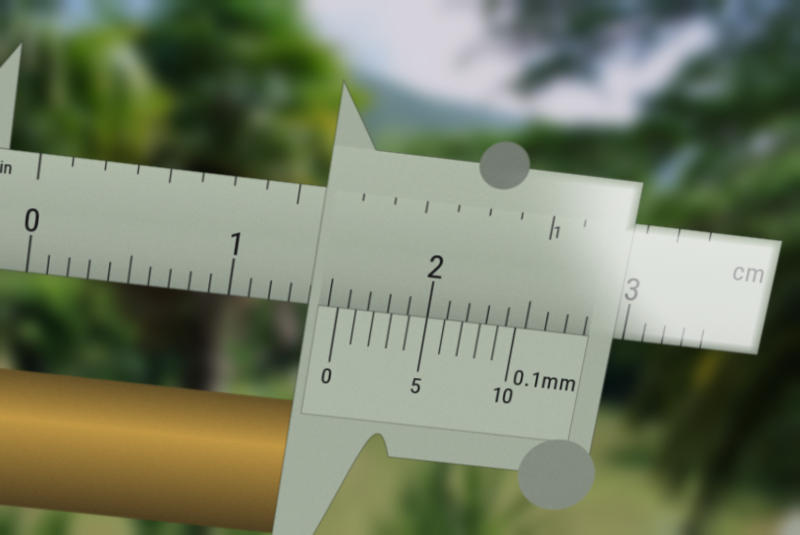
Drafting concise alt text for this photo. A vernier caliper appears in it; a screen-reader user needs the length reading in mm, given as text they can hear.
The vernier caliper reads 15.5 mm
